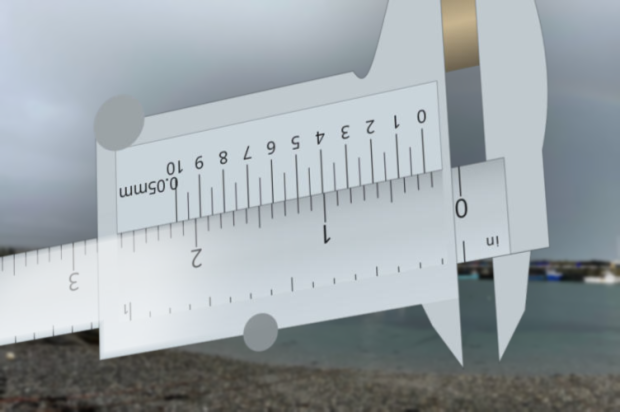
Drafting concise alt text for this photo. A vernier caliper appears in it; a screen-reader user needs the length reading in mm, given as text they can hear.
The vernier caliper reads 2.5 mm
